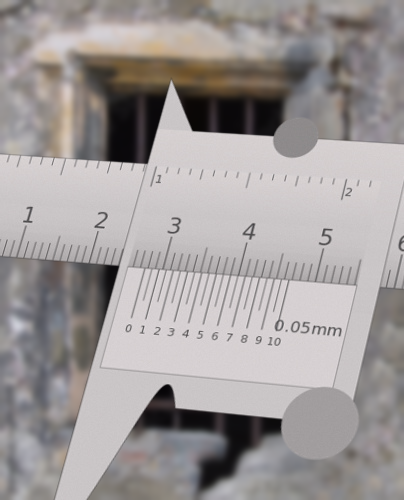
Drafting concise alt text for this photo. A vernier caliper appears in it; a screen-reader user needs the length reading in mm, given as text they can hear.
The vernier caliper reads 27.6 mm
